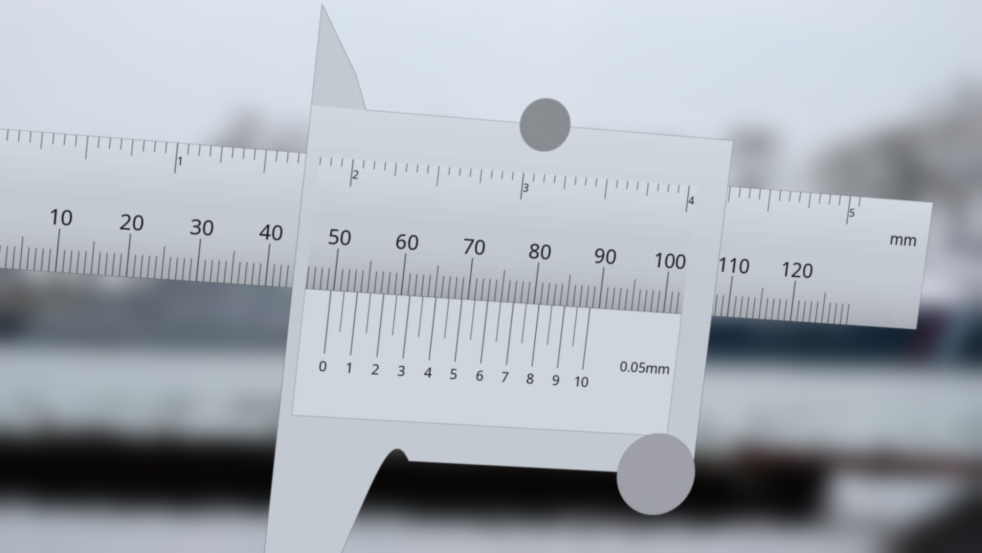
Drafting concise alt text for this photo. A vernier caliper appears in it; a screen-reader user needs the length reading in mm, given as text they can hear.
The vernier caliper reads 49.6 mm
